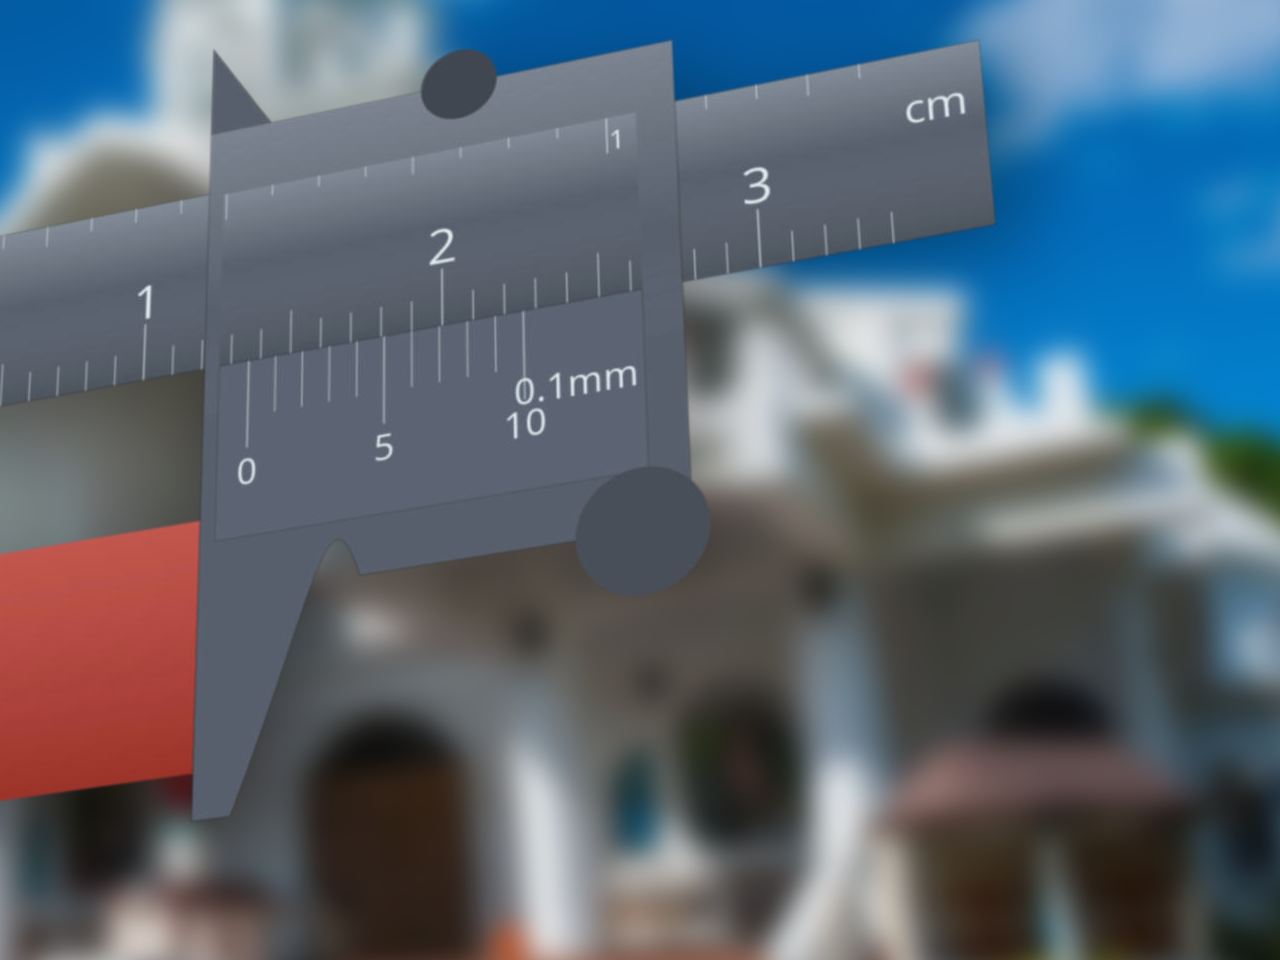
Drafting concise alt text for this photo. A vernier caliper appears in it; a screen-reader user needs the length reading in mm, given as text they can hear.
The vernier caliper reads 13.6 mm
